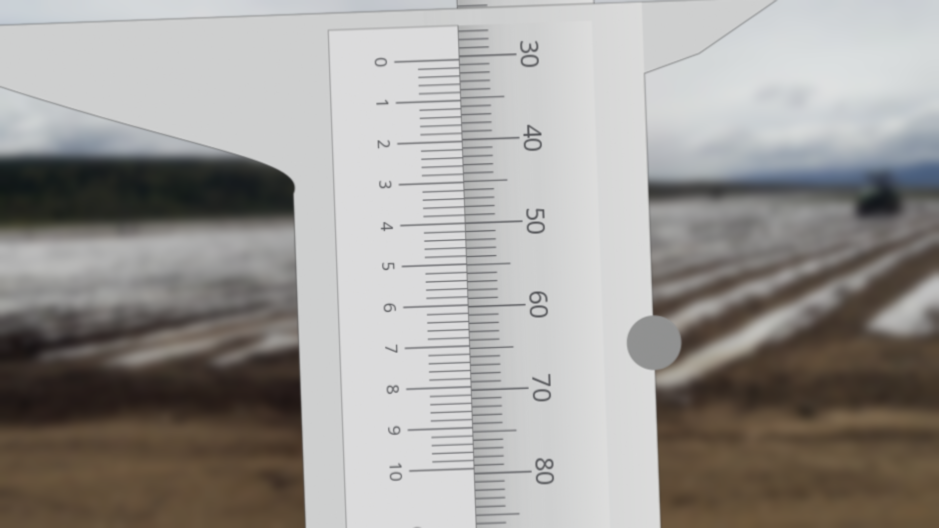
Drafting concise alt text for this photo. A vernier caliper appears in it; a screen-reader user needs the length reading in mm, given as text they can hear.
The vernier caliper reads 30.4 mm
